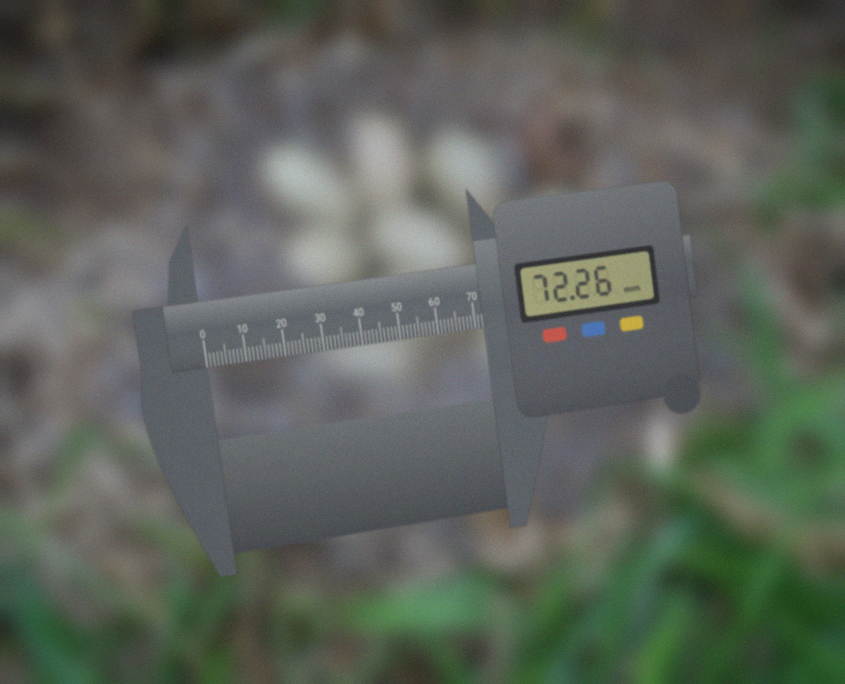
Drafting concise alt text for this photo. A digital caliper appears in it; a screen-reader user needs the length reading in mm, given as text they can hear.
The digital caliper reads 72.26 mm
